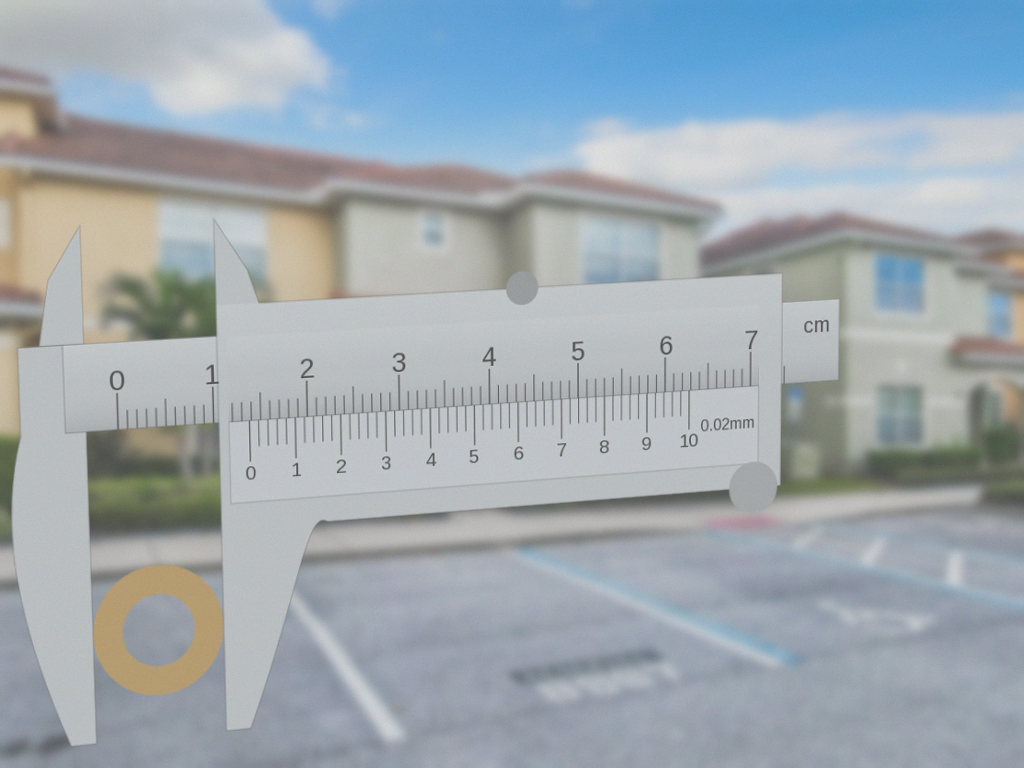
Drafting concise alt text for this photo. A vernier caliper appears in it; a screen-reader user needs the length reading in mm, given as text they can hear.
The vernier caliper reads 13.8 mm
